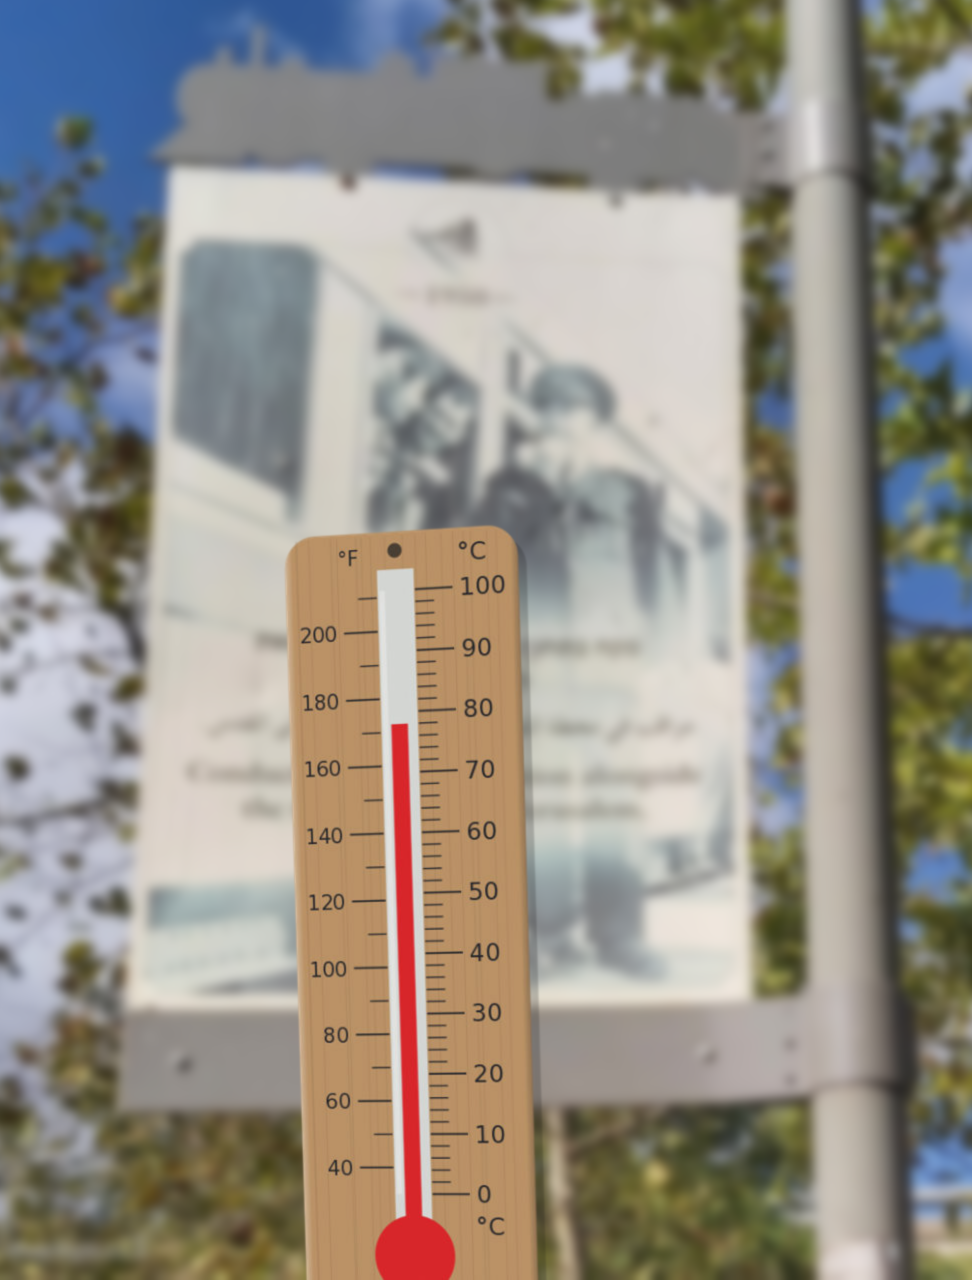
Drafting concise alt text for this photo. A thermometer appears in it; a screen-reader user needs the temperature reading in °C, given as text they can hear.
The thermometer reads 78 °C
